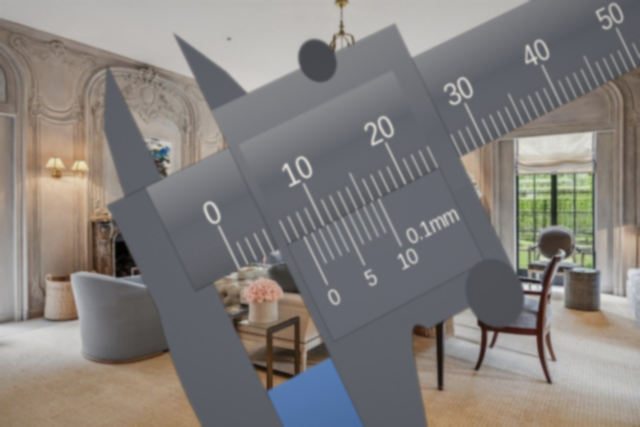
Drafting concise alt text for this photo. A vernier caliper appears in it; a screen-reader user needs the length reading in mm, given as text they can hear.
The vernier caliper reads 7.6 mm
